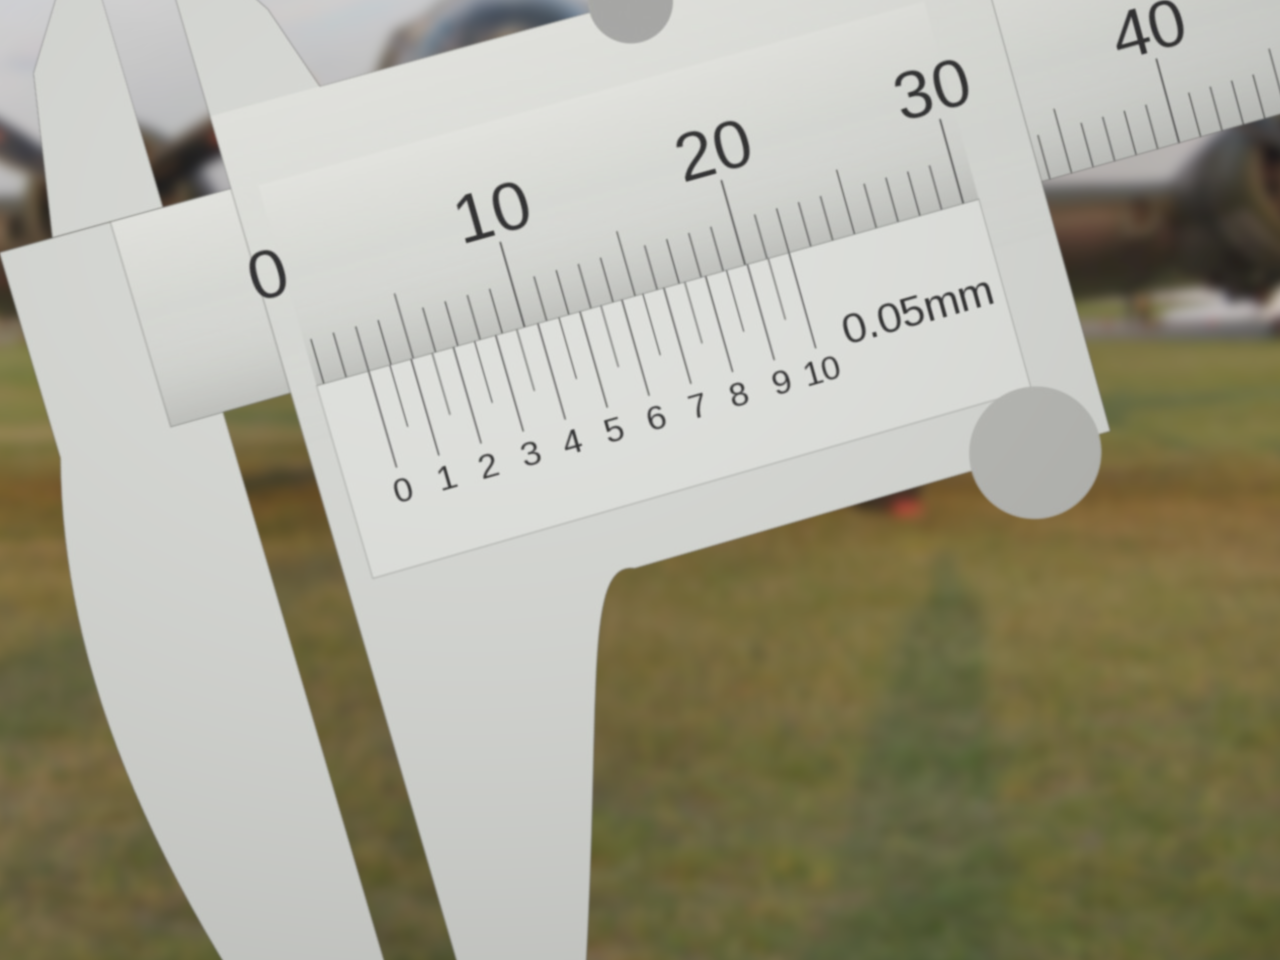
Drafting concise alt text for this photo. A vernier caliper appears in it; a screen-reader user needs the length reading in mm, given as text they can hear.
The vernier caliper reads 3.0 mm
